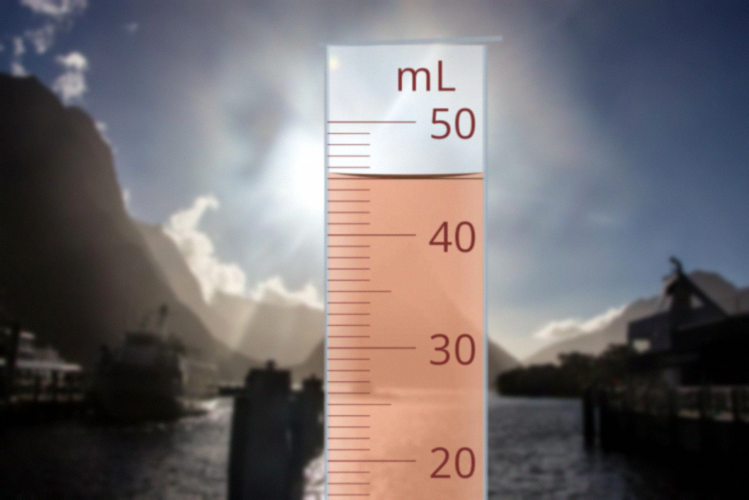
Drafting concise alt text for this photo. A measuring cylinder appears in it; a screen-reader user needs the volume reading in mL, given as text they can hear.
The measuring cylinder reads 45 mL
